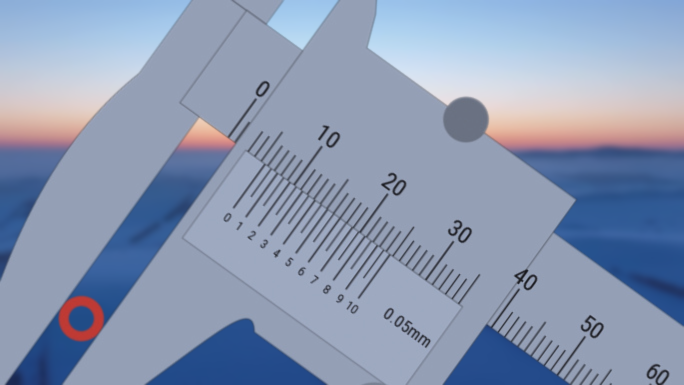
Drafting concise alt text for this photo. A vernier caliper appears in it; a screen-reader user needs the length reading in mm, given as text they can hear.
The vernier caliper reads 5.6 mm
